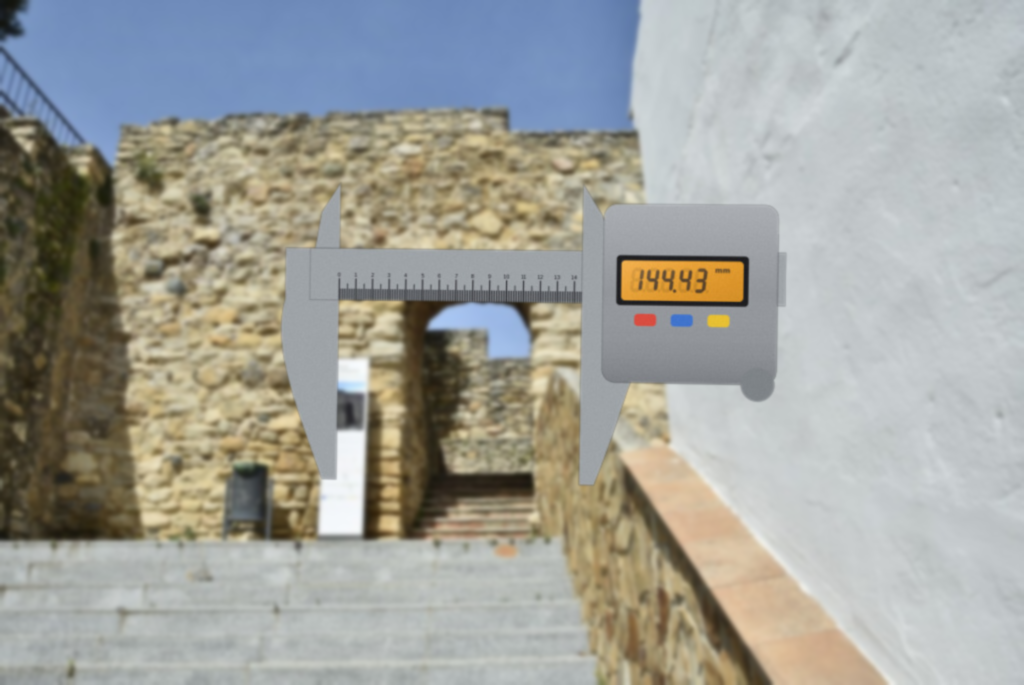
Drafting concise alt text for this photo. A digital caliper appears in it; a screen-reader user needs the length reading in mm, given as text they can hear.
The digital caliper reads 144.43 mm
